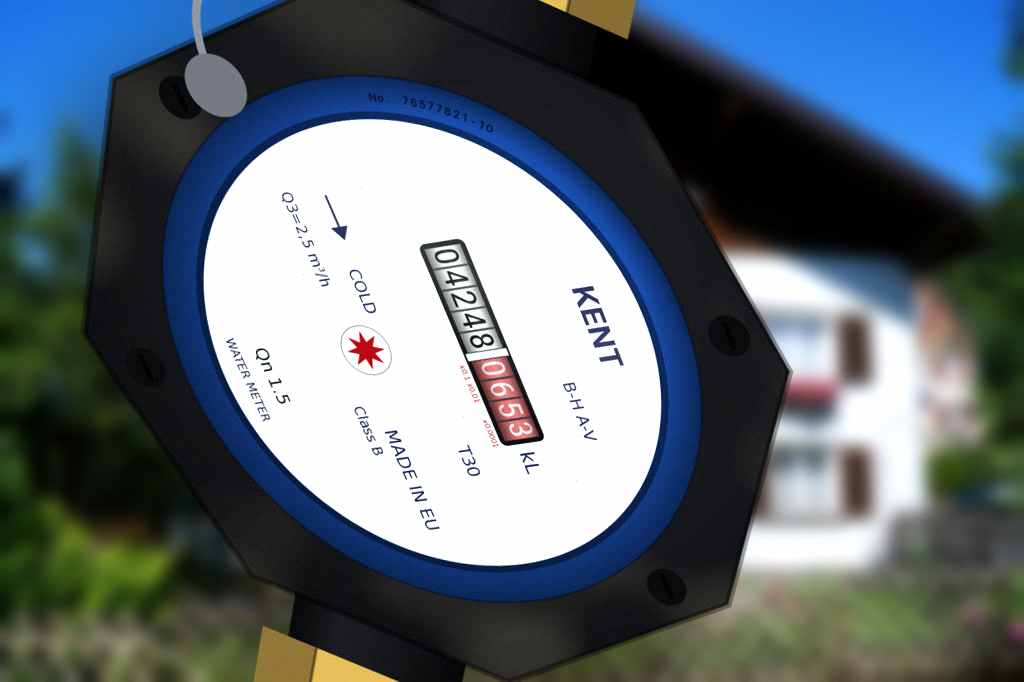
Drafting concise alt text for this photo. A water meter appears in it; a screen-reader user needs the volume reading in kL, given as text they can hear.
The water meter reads 4248.0653 kL
